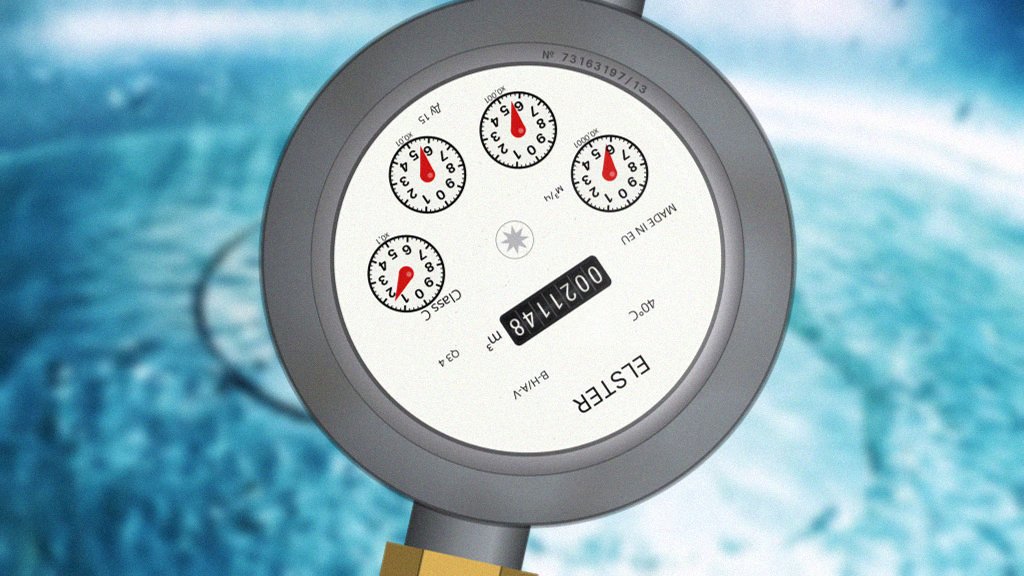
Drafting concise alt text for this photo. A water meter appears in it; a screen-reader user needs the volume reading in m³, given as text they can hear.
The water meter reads 21148.1555 m³
